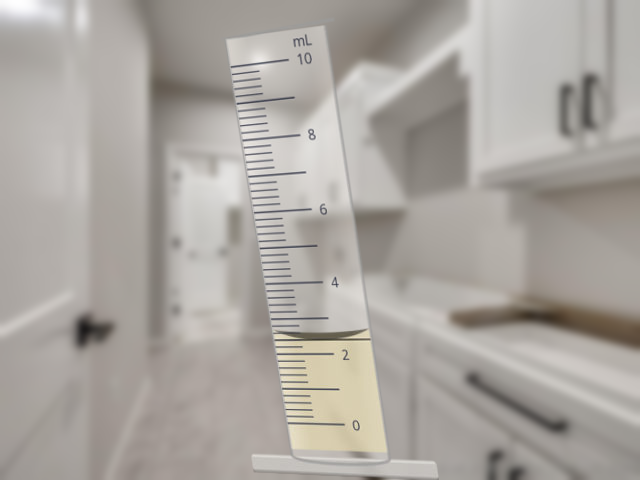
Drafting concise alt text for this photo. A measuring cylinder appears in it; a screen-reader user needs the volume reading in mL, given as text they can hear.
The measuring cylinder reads 2.4 mL
